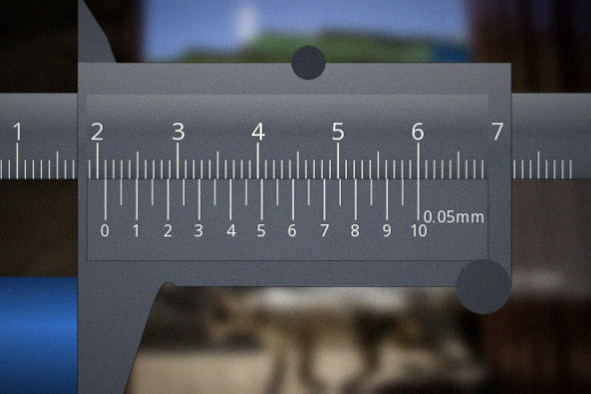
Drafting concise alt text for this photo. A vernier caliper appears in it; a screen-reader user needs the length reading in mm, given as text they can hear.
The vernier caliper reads 21.0 mm
